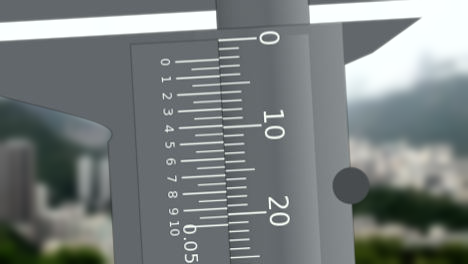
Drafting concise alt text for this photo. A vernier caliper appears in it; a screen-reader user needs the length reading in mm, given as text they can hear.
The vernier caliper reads 2.2 mm
